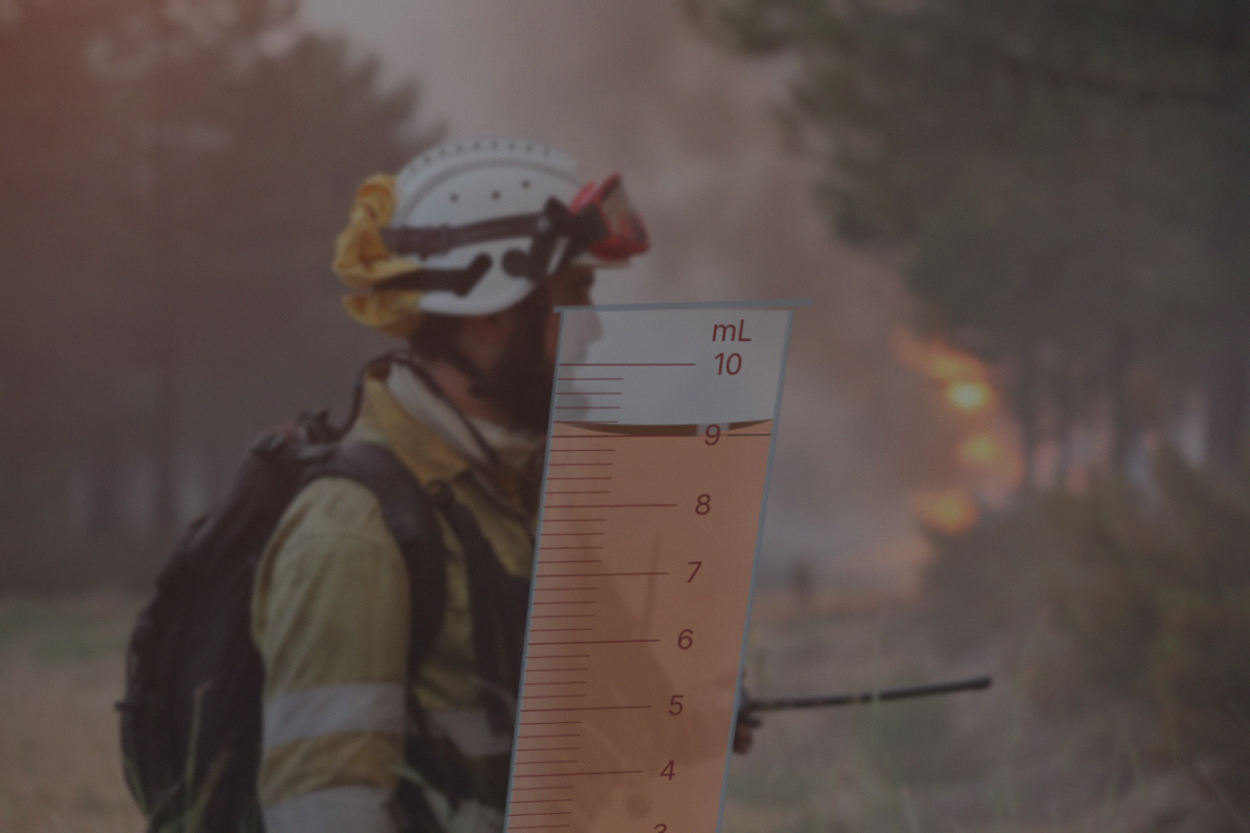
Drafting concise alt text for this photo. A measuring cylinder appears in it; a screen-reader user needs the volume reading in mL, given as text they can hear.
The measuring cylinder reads 9 mL
